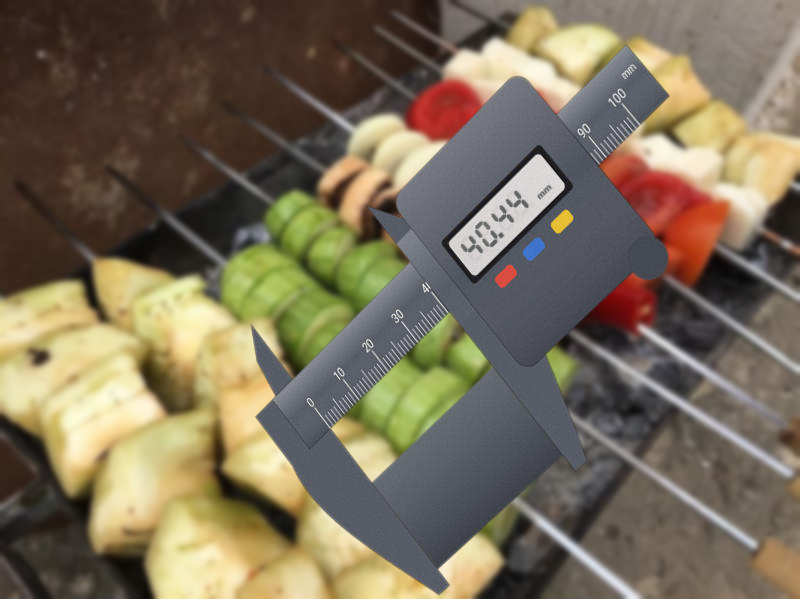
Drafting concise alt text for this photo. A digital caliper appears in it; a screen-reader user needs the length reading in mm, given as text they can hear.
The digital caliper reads 40.44 mm
